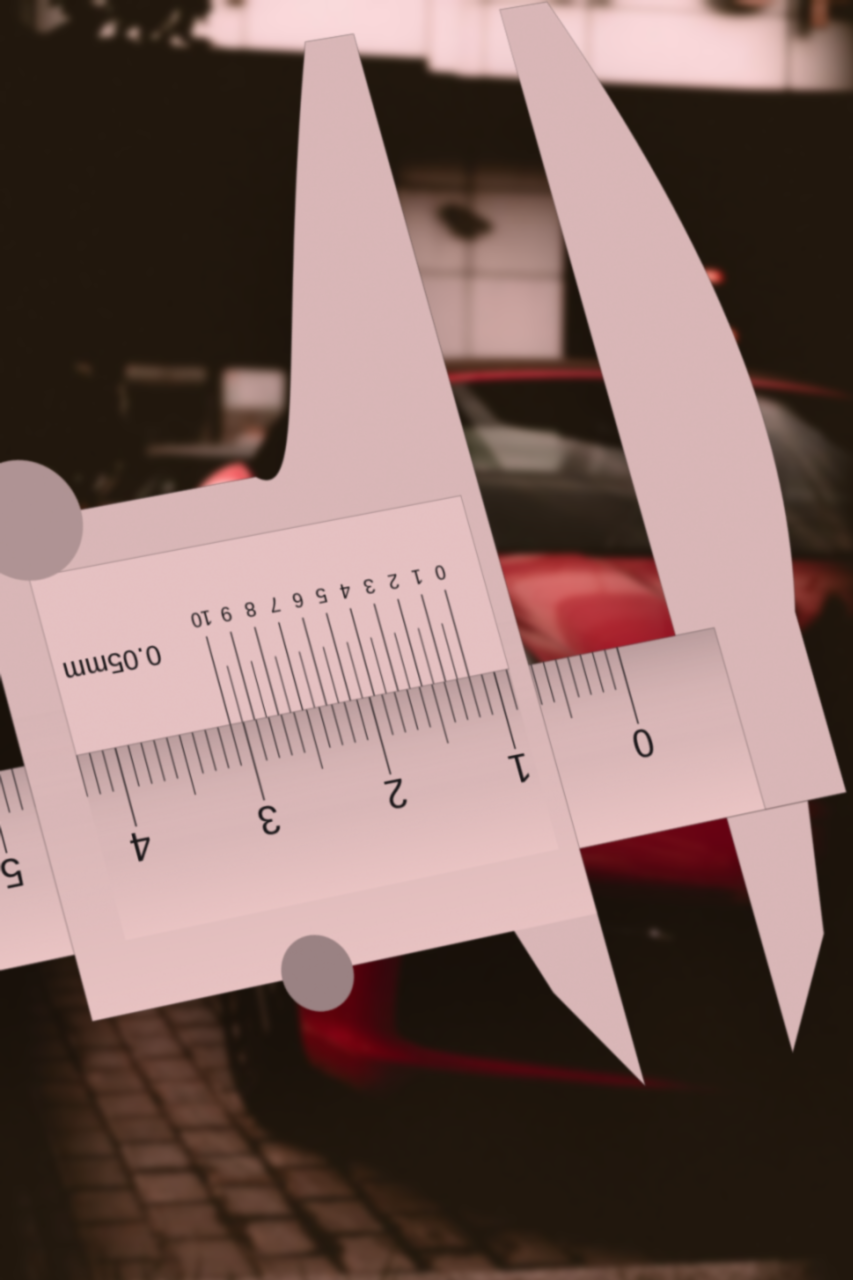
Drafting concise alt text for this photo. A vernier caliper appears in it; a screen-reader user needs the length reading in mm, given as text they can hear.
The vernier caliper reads 12.0 mm
